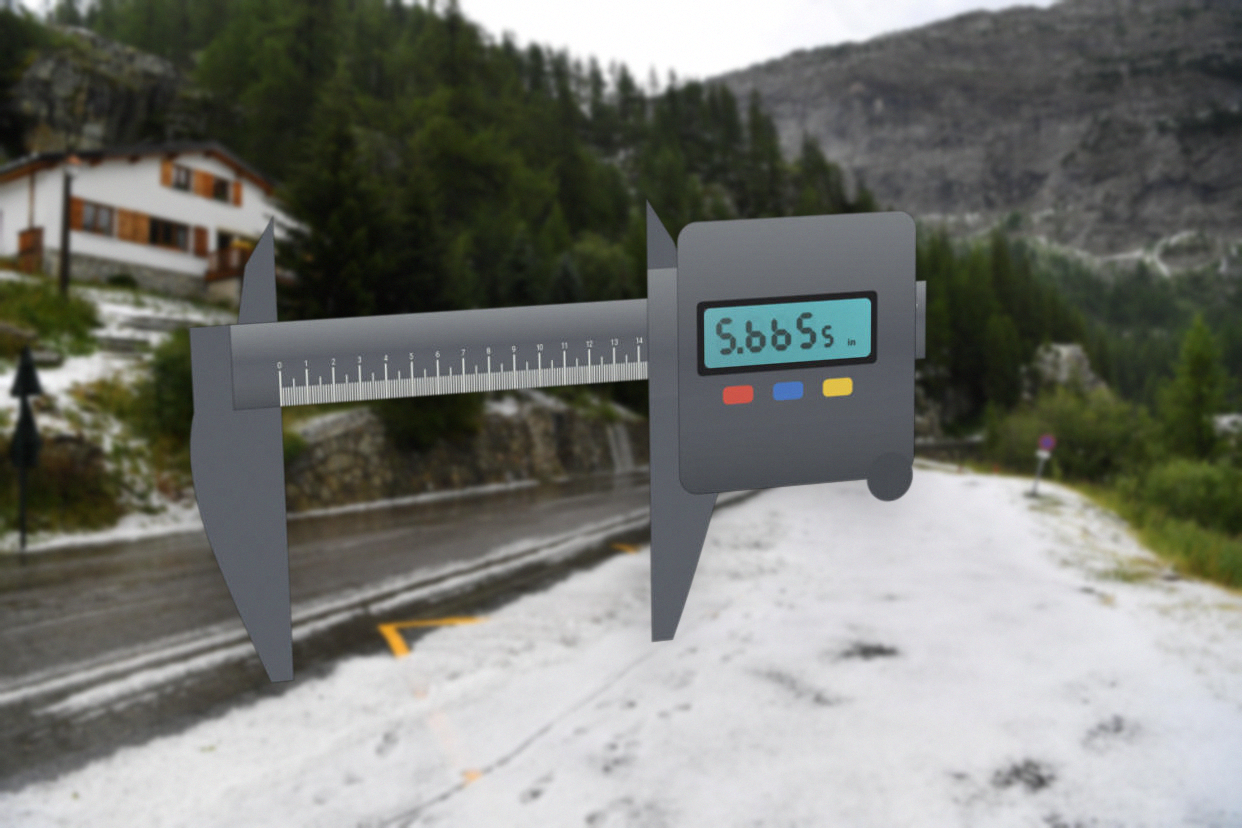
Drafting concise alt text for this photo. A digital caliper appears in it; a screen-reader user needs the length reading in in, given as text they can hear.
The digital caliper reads 5.6655 in
